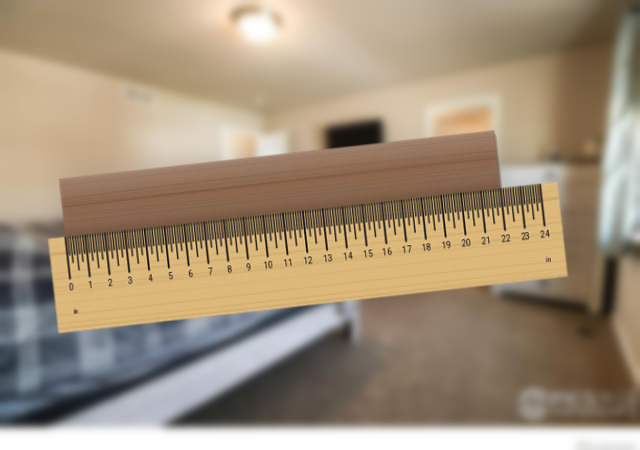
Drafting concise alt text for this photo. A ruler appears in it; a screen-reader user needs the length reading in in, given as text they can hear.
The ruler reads 22 in
